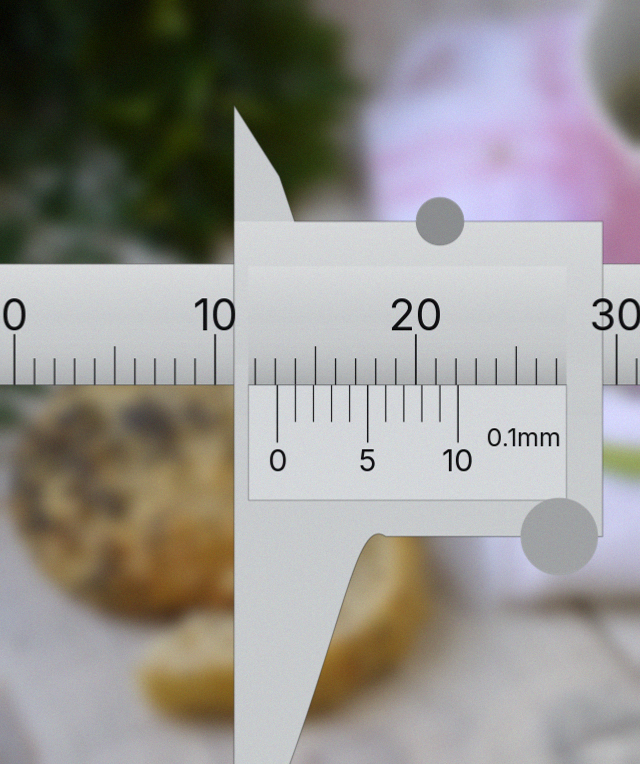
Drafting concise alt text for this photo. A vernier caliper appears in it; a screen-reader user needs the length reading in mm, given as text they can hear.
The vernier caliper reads 13.1 mm
